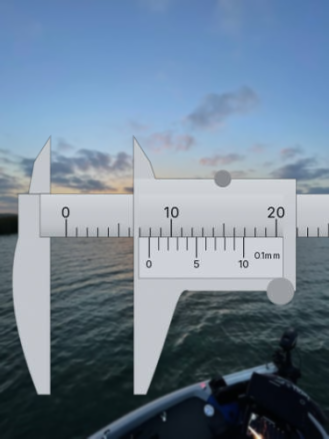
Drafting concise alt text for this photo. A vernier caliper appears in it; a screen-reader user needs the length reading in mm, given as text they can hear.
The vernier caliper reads 7.9 mm
